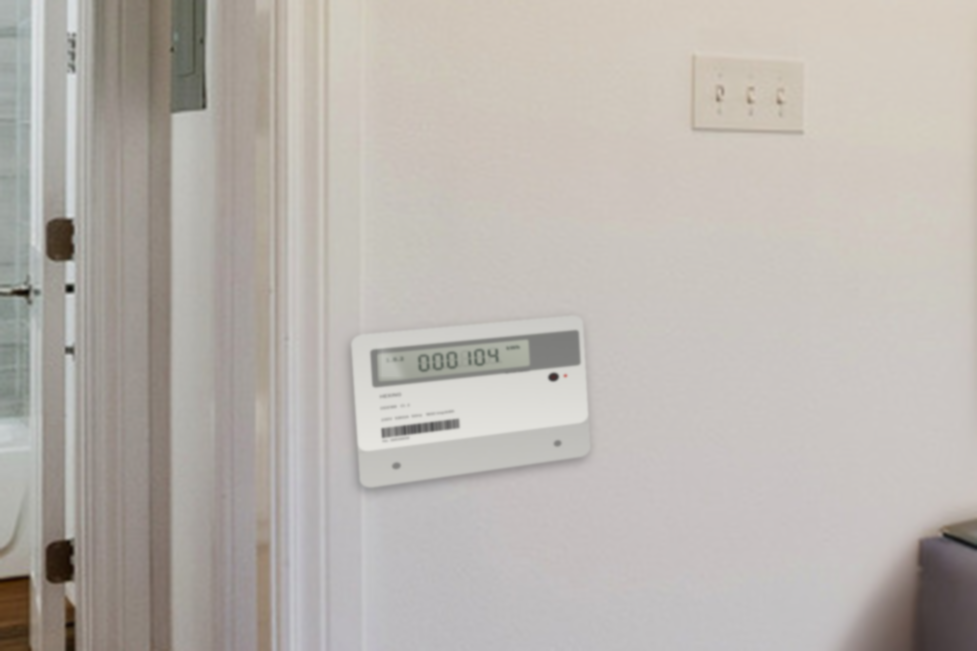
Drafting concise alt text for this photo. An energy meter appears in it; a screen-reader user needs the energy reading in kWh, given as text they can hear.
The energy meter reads 104 kWh
